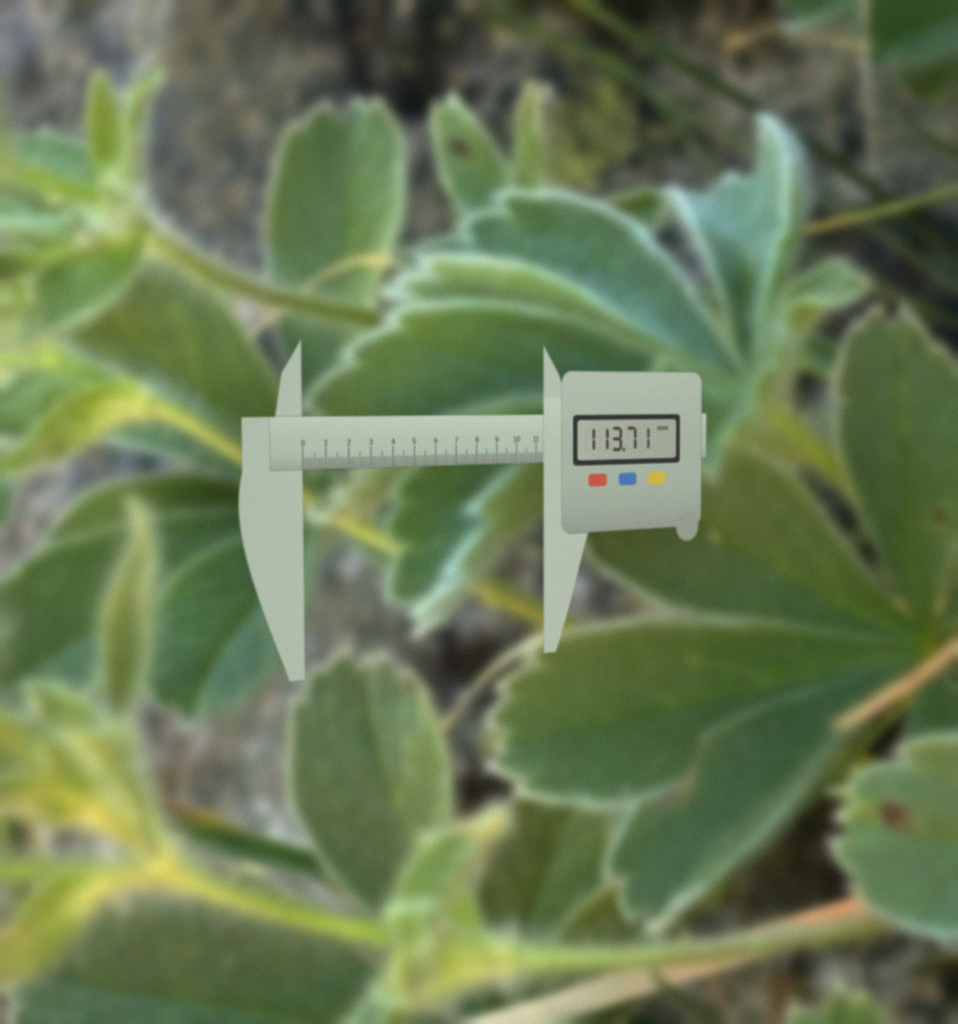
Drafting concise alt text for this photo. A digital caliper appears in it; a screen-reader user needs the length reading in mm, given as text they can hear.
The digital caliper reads 113.71 mm
